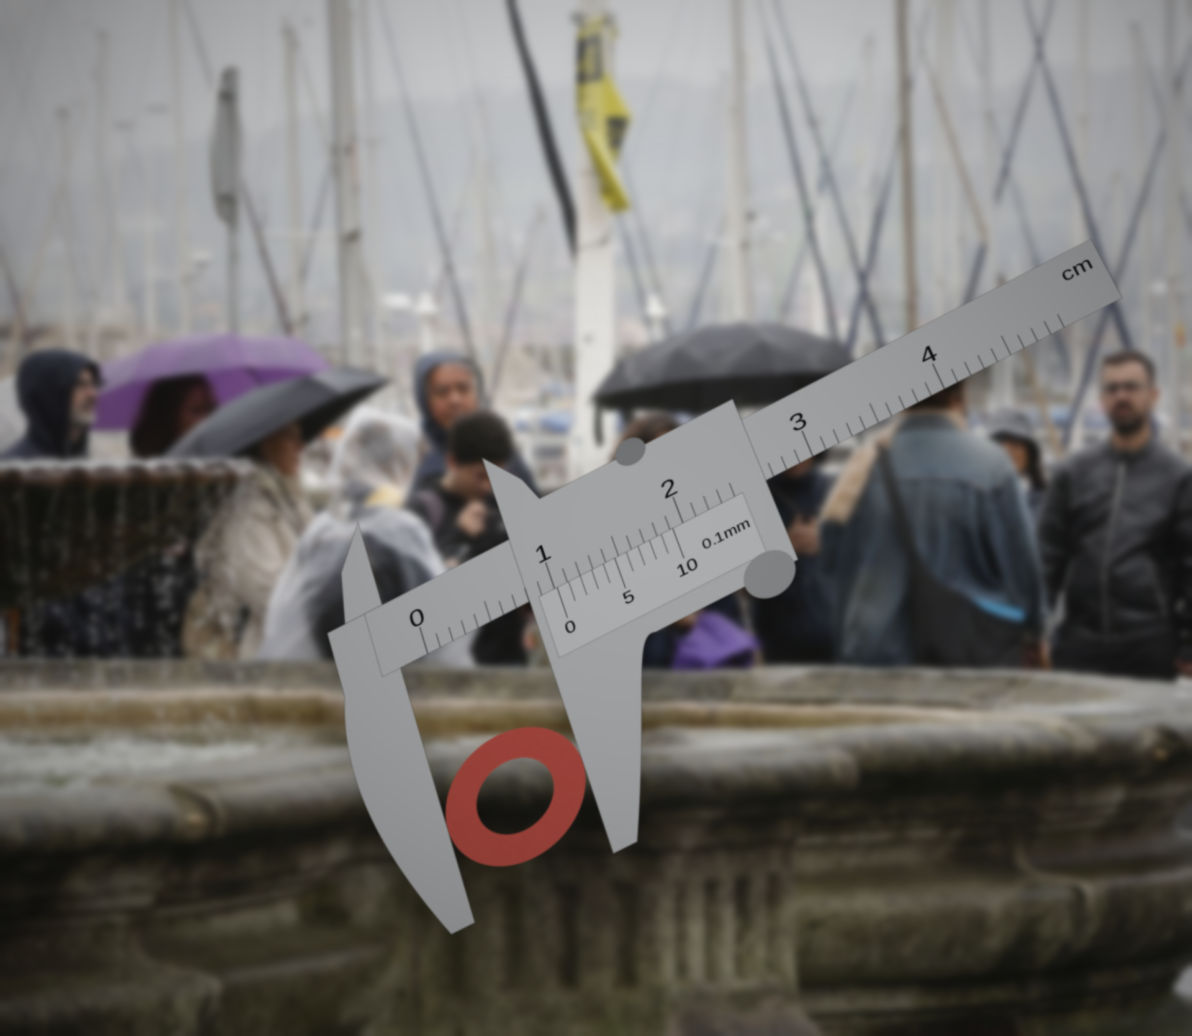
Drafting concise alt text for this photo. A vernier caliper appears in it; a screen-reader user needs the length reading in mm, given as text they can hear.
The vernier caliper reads 10.2 mm
